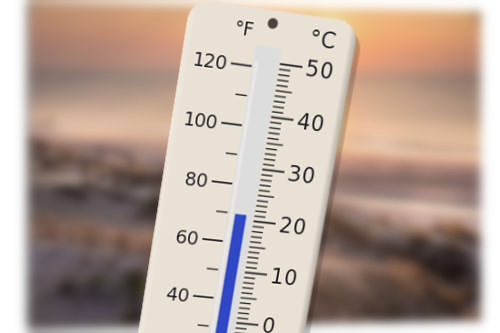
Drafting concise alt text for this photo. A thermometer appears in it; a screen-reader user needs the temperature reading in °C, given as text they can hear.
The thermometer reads 21 °C
